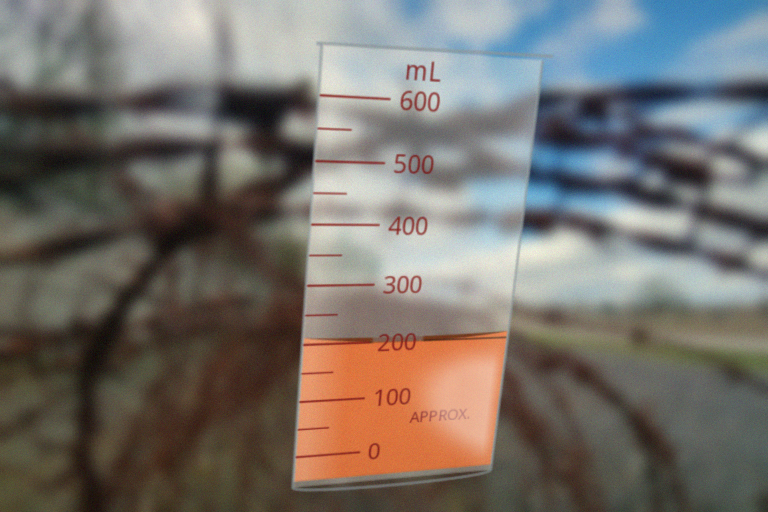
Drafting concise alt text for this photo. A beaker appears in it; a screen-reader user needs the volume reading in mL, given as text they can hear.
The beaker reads 200 mL
